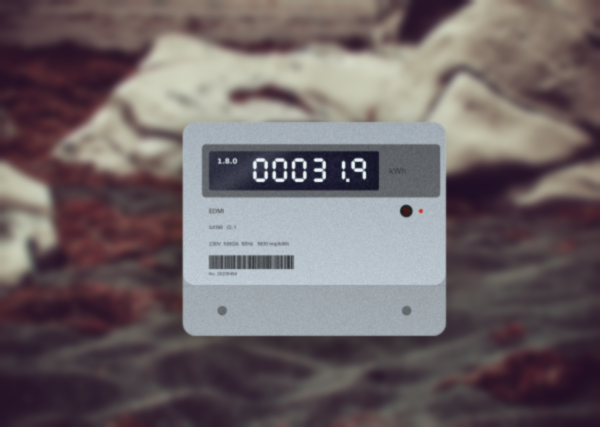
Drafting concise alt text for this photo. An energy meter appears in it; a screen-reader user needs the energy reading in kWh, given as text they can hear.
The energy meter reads 31.9 kWh
